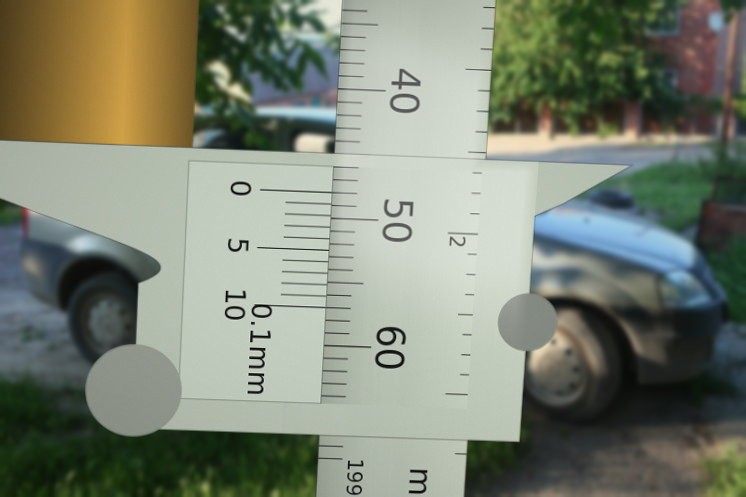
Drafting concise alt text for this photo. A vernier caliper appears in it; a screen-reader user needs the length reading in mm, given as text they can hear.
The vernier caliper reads 48.0 mm
